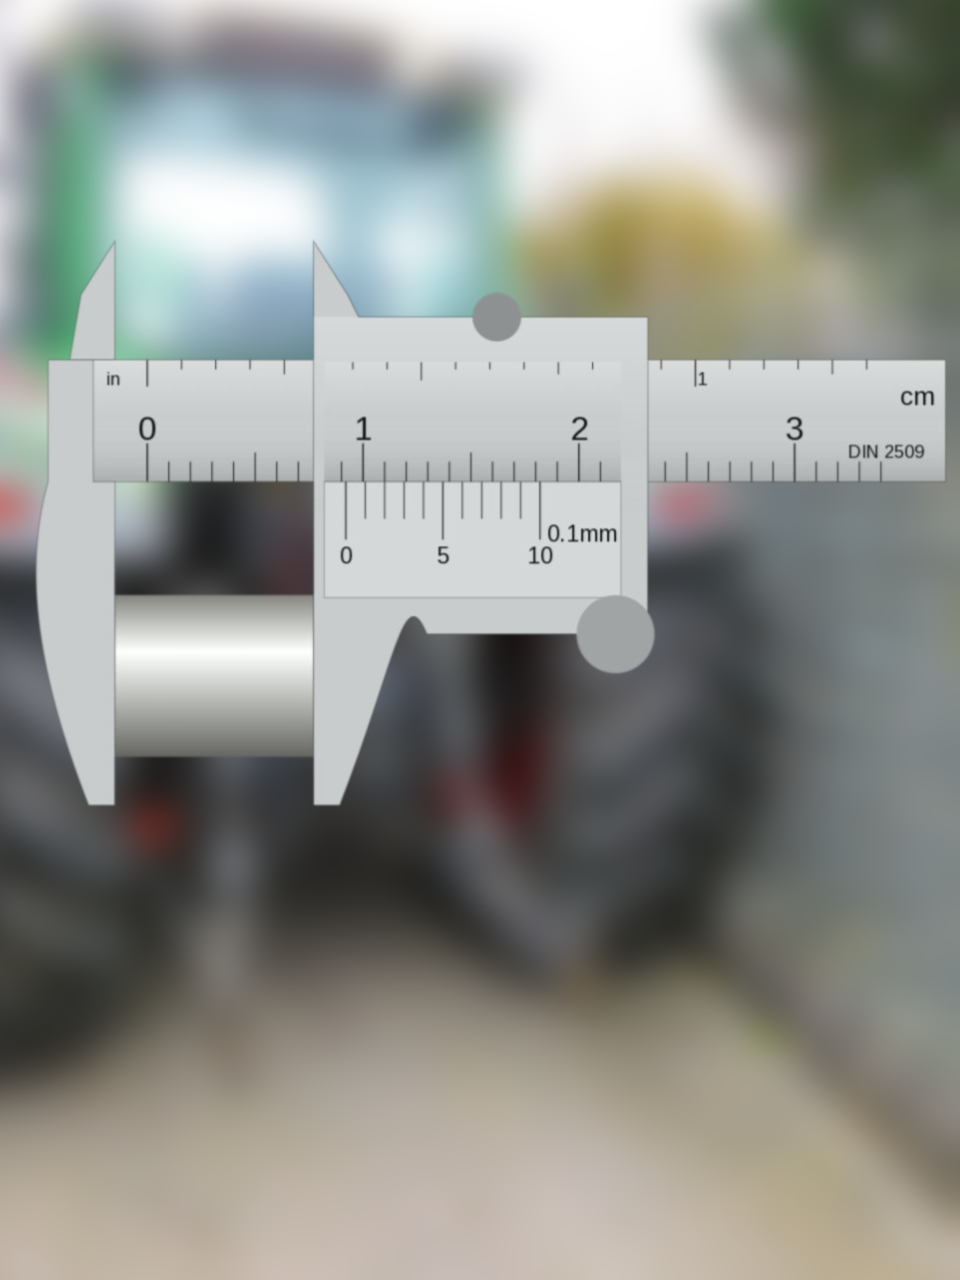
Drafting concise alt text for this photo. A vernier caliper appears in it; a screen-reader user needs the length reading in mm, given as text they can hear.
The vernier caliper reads 9.2 mm
